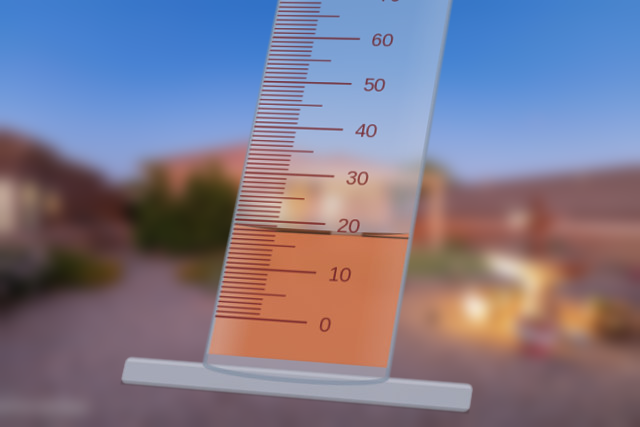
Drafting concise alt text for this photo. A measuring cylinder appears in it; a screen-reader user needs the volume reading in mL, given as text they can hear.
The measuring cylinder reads 18 mL
